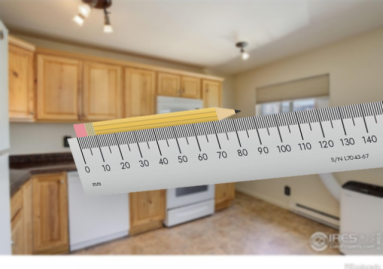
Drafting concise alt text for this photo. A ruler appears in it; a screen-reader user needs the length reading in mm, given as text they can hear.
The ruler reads 85 mm
